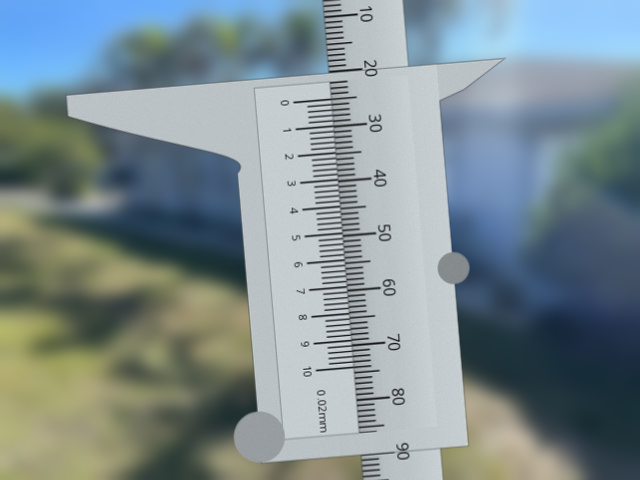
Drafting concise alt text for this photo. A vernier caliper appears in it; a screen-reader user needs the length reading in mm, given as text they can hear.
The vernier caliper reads 25.0 mm
